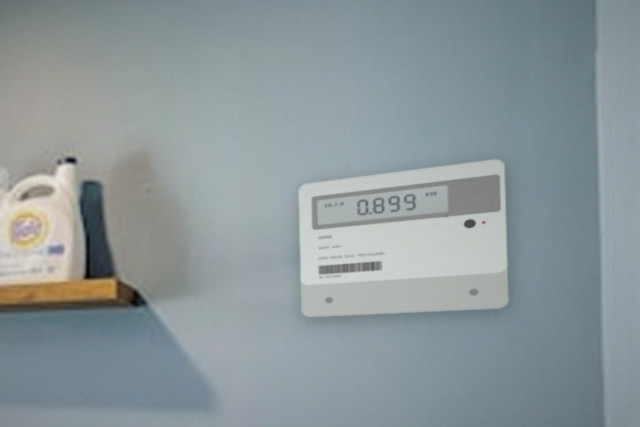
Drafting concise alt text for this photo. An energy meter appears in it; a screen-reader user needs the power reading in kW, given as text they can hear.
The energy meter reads 0.899 kW
